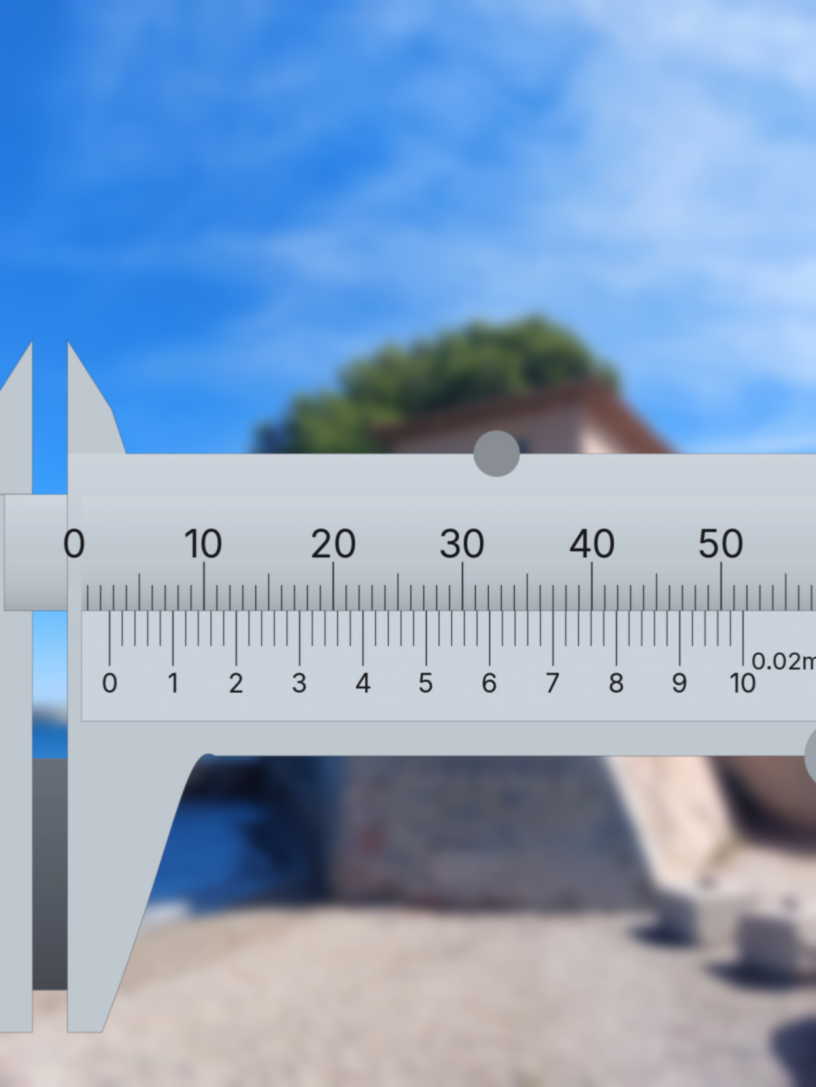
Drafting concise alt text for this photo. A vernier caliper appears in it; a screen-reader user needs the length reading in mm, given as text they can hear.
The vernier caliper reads 2.7 mm
